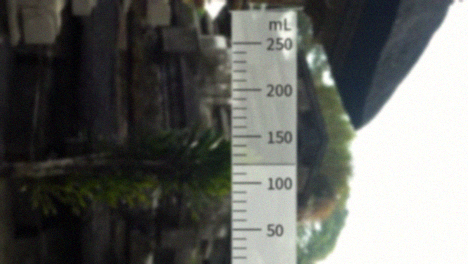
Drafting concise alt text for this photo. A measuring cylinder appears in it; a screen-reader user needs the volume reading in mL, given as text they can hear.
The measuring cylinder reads 120 mL
